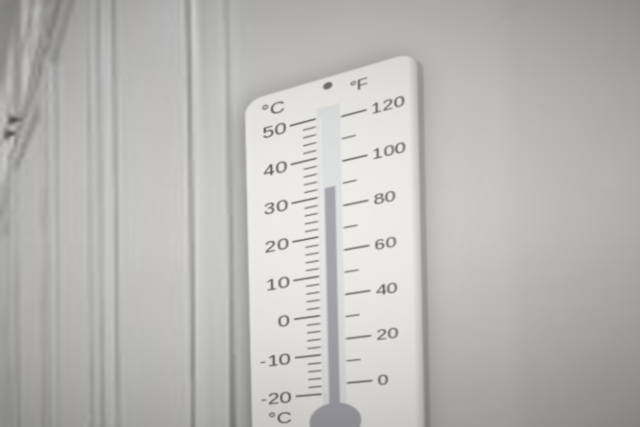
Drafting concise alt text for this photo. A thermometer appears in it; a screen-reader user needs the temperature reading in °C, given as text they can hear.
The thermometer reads 32 °C
